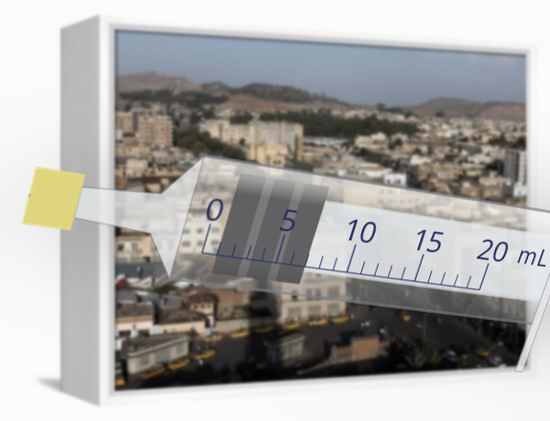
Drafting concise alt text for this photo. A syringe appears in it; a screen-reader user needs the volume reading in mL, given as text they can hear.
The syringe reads 1 mL
